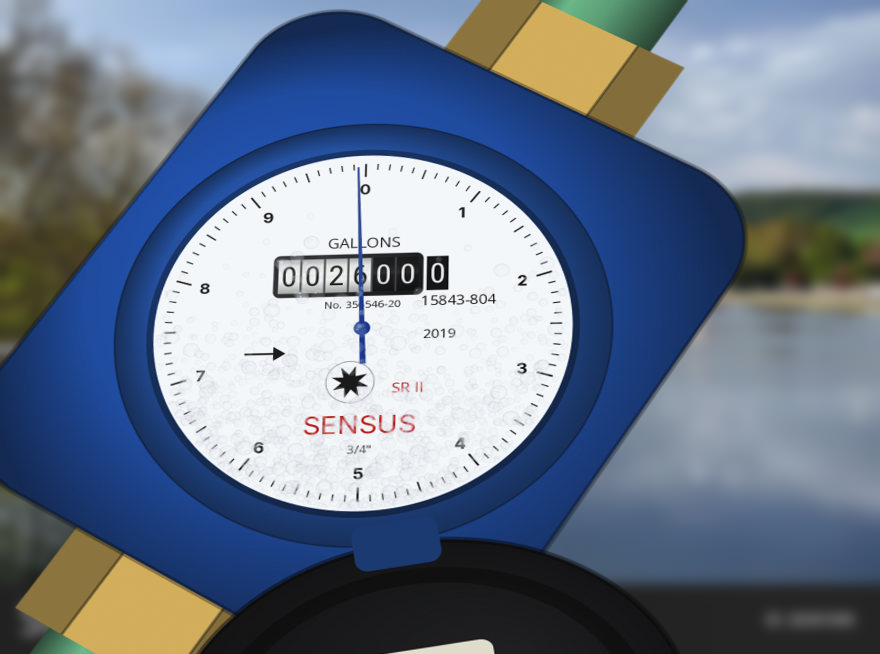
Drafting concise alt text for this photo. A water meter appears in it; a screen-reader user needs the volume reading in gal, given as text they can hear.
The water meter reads 25999.9 gal
